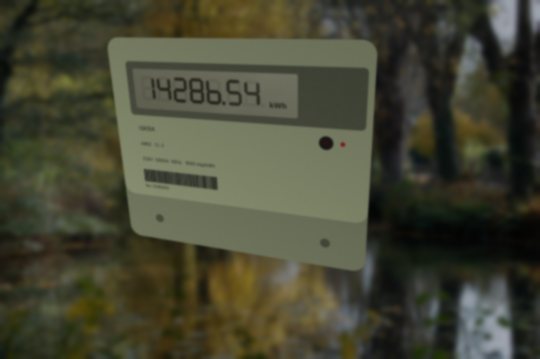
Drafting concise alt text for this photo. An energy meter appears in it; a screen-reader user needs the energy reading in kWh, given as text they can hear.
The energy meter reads 14286.54 kWh
